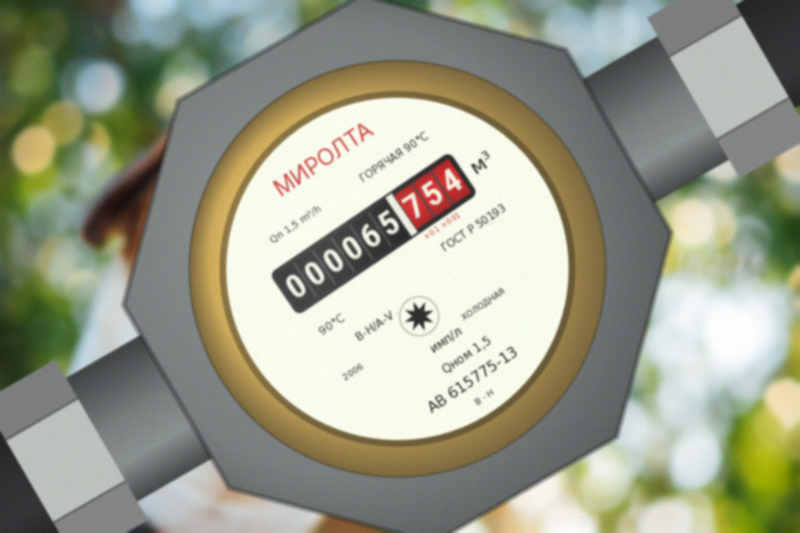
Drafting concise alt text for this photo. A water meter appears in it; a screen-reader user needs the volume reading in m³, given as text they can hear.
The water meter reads 65.754 m³
